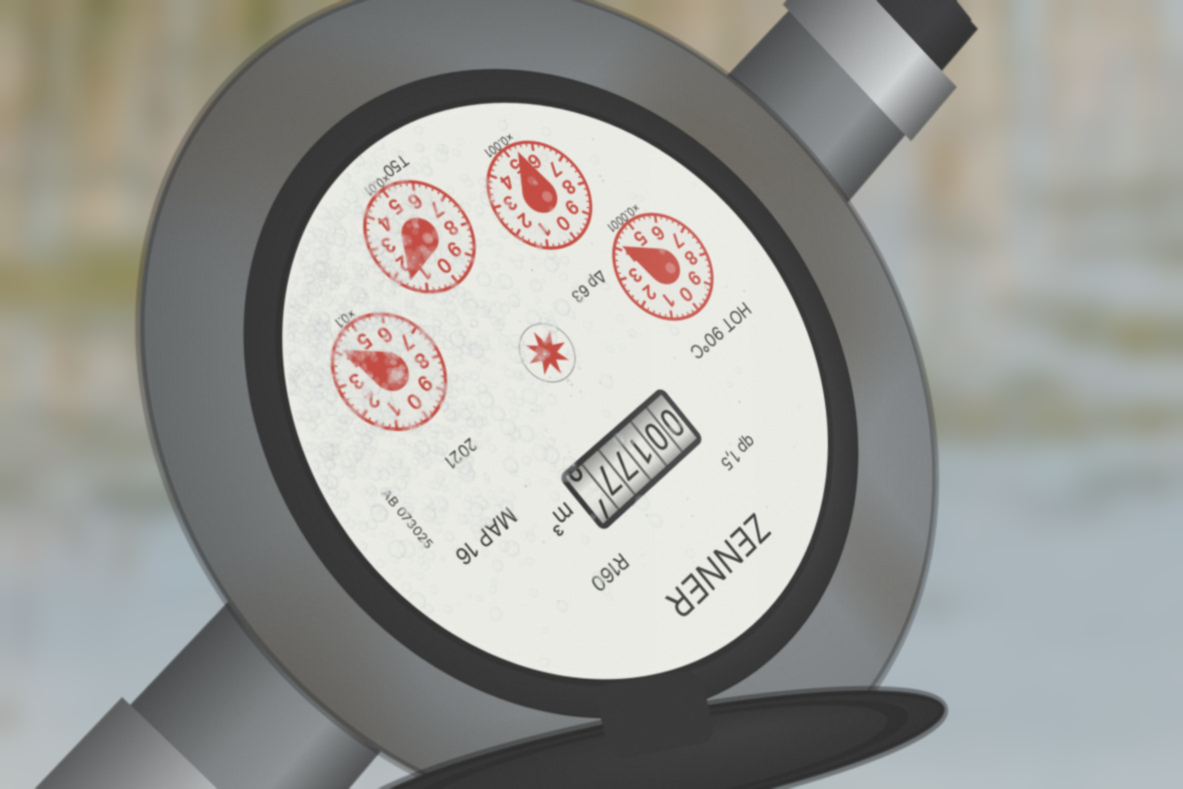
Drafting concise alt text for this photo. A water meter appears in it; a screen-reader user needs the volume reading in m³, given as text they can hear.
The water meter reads 1777.4154 m³
